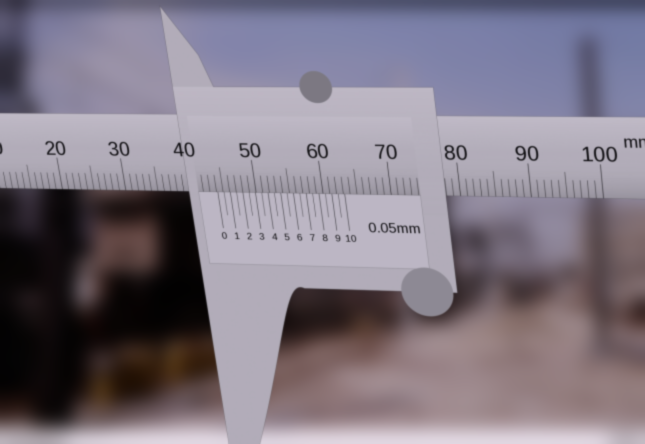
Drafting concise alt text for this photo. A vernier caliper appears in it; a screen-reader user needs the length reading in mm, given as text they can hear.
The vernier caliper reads 44.2 mm
